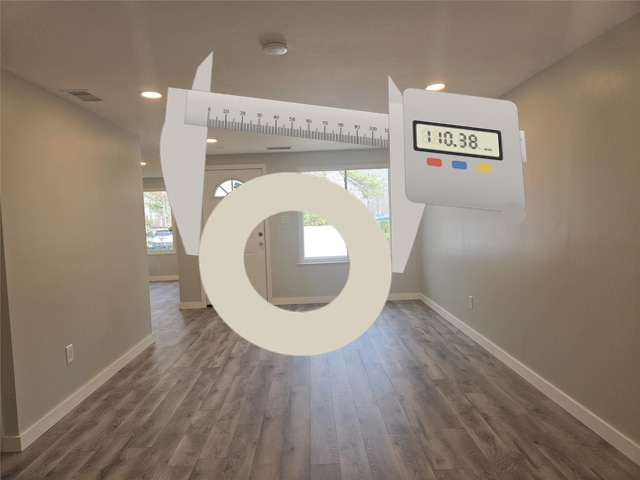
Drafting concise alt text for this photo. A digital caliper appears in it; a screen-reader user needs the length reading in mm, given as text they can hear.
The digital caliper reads 110.38 mm
